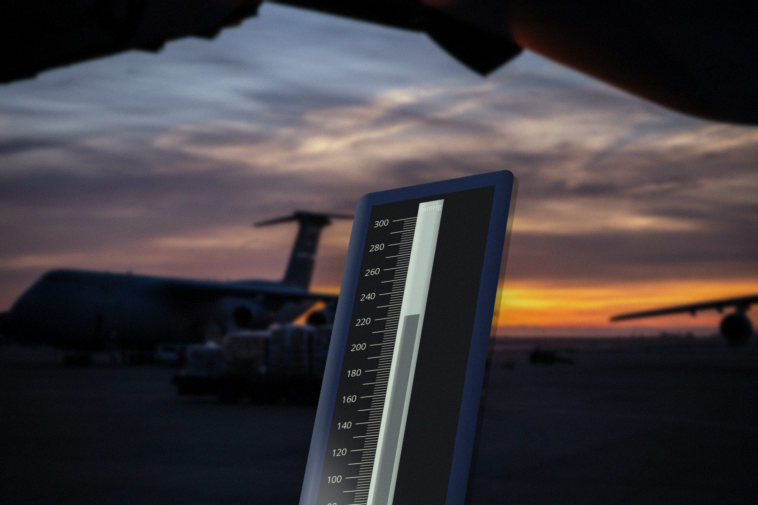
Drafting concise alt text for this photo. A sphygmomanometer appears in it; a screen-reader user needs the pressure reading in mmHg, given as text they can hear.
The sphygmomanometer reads 220 mmHg
